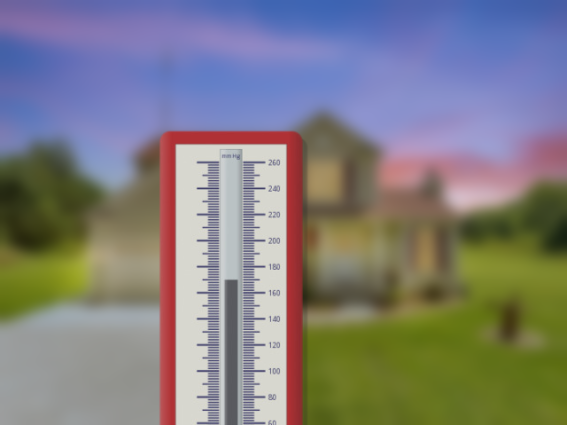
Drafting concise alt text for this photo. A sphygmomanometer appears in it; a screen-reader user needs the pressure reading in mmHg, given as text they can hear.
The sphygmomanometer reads 170 mmHg
